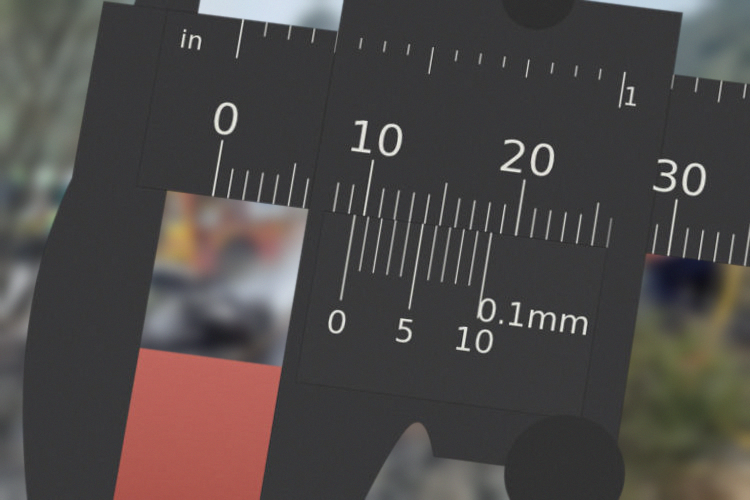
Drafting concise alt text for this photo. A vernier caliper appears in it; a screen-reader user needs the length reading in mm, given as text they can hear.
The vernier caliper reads 9.4 mm
